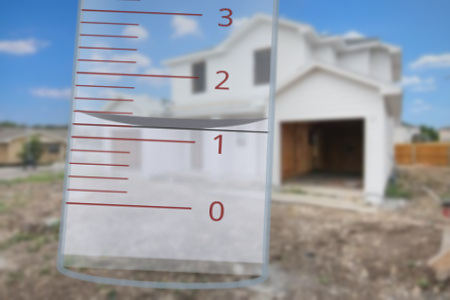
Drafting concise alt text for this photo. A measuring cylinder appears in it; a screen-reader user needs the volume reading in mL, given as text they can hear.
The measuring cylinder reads 1.2 mL
